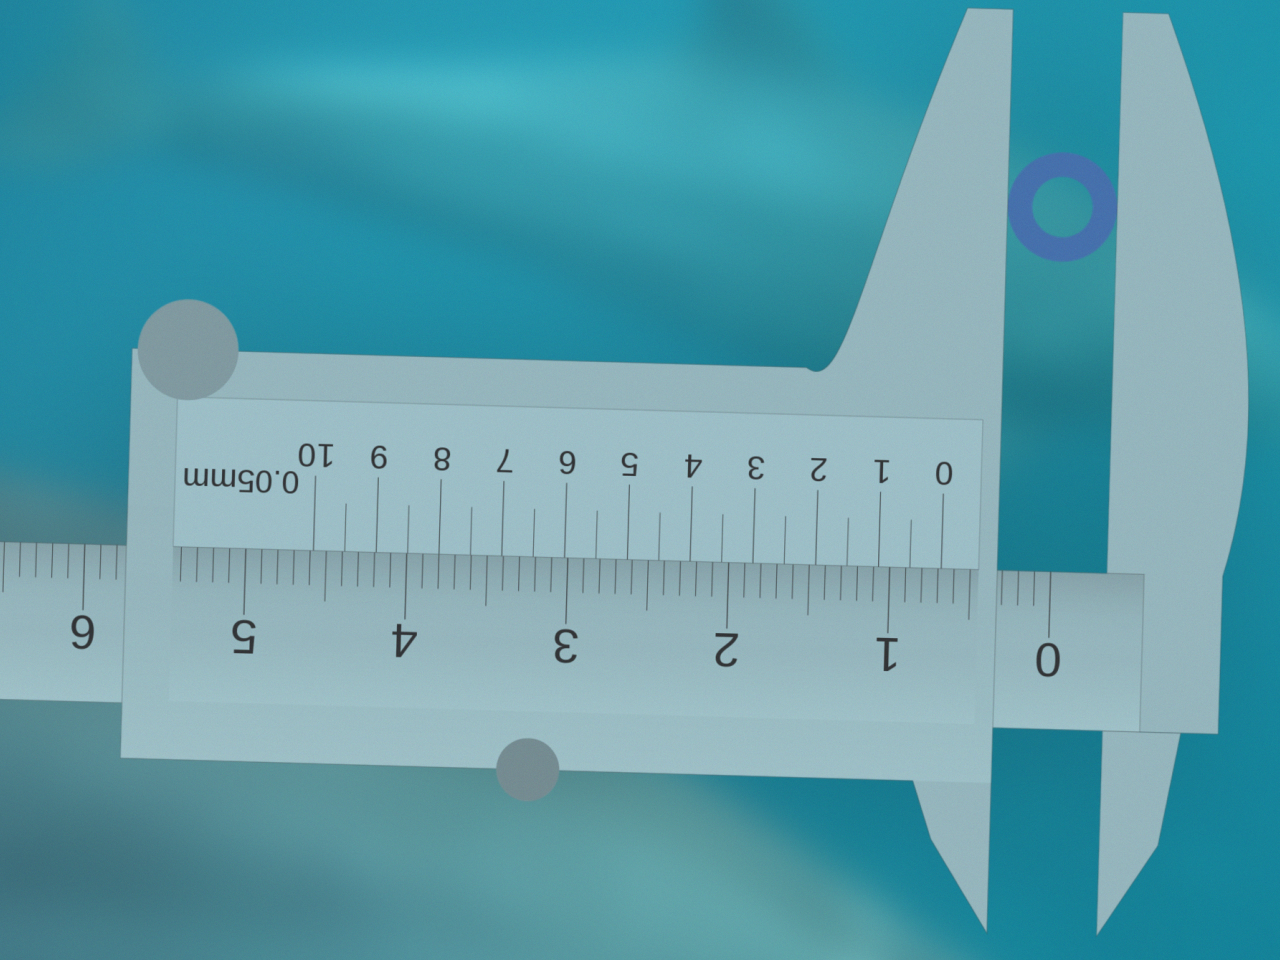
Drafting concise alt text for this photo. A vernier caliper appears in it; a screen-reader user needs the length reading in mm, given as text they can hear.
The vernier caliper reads 6.8 mm
